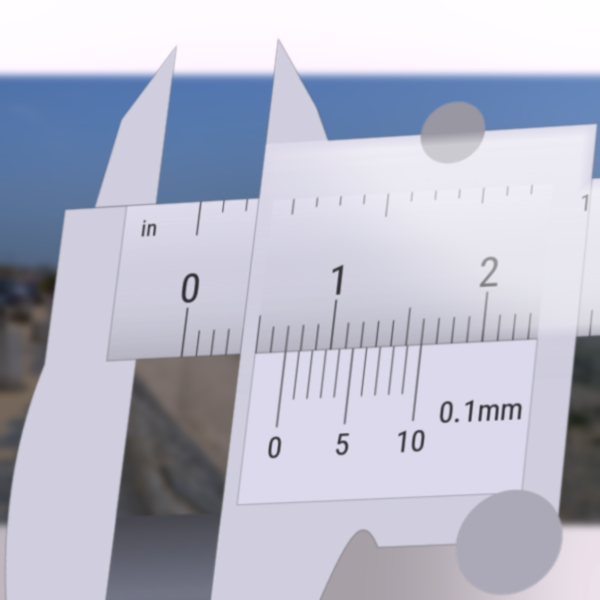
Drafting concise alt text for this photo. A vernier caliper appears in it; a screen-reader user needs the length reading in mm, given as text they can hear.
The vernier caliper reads 7.0 mm
